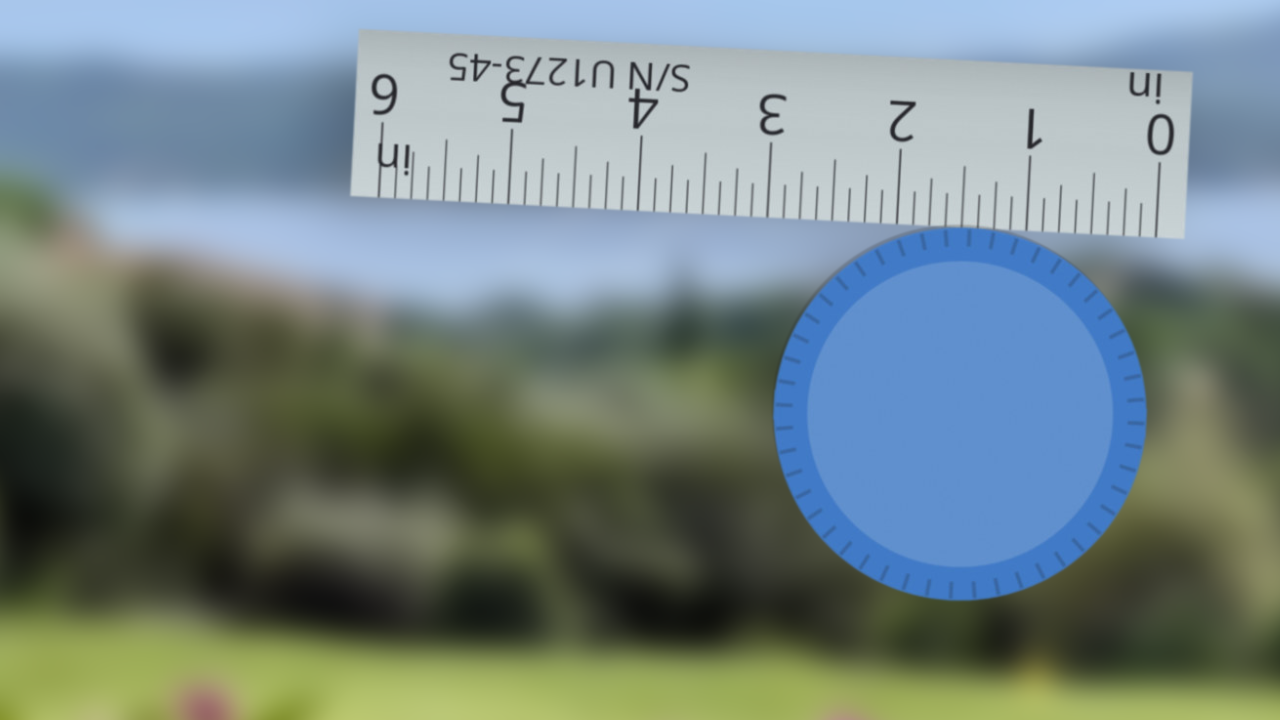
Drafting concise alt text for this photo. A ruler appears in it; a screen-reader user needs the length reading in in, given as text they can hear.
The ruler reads 2.875 in
